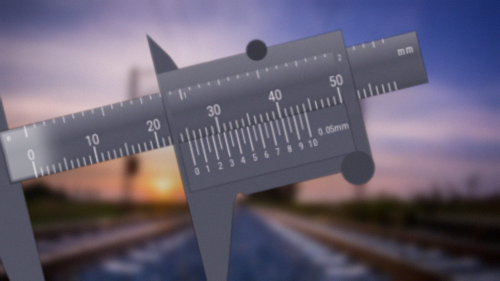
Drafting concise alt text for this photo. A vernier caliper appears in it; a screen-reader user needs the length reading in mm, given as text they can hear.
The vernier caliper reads 25.0 mm
